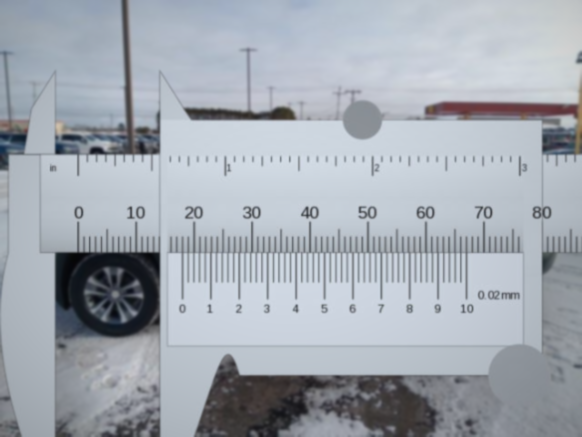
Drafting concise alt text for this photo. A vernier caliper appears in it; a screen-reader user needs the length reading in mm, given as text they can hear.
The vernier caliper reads 18.0 mm
